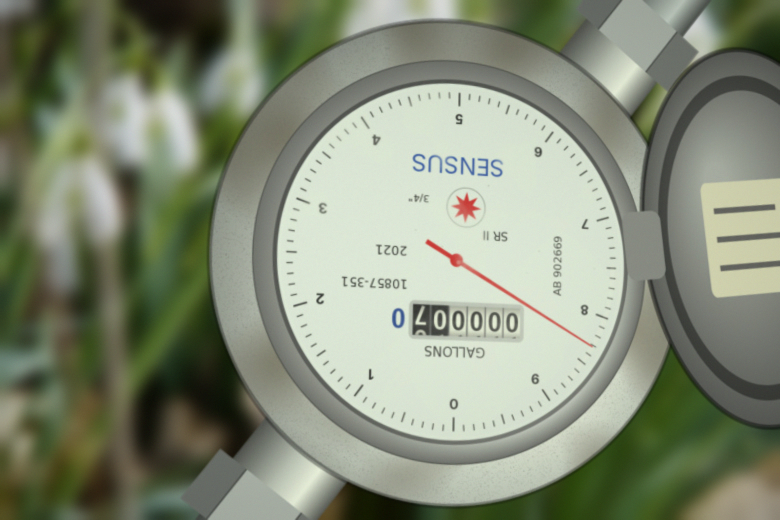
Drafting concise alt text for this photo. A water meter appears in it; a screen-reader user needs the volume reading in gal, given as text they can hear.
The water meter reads 68.3 gal
